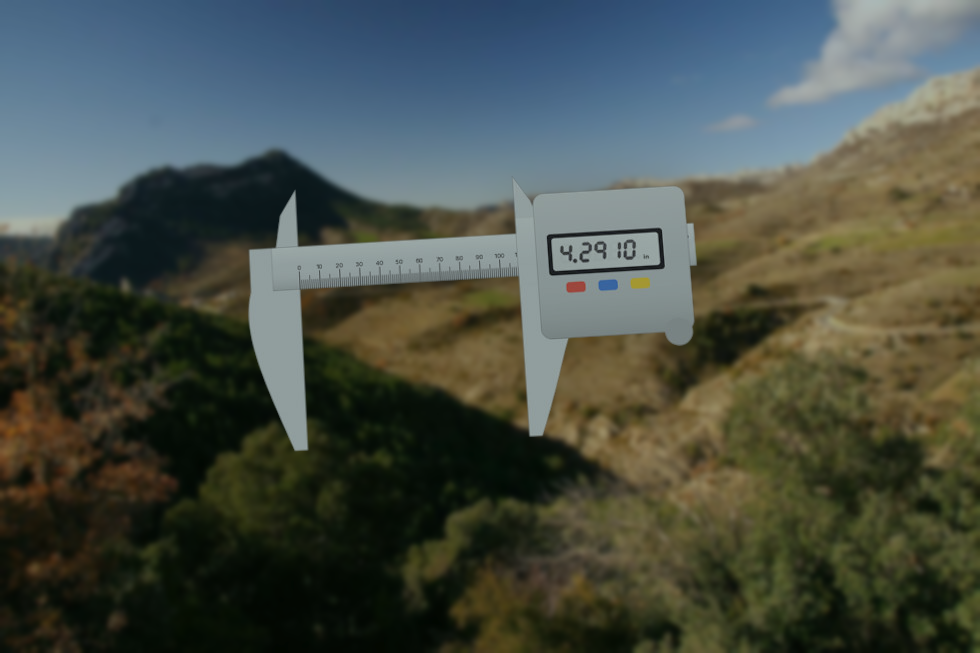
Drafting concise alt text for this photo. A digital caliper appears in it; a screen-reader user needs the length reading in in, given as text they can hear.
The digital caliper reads 4.2910 in
